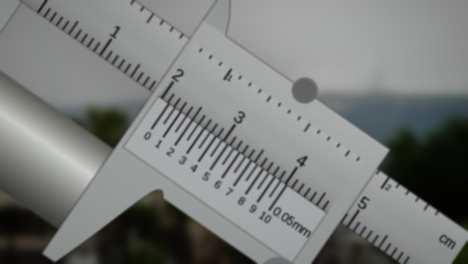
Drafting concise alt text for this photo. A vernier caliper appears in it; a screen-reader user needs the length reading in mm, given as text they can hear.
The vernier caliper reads 21.2 mm
